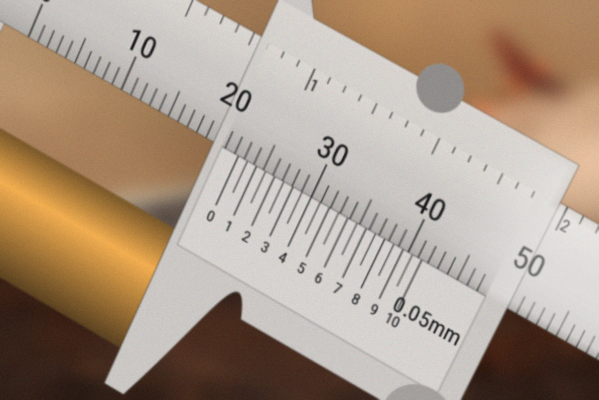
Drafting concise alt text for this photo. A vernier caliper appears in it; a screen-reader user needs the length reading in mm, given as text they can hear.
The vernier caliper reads 22.4 mm
